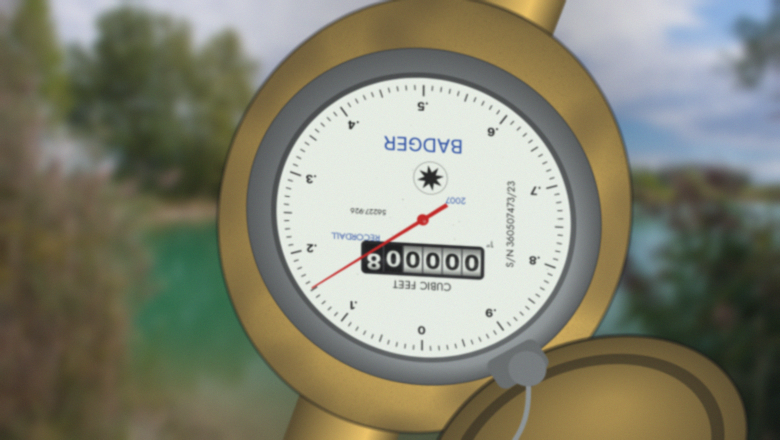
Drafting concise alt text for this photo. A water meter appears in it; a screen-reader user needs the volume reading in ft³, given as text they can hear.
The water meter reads 8.15 ft³
